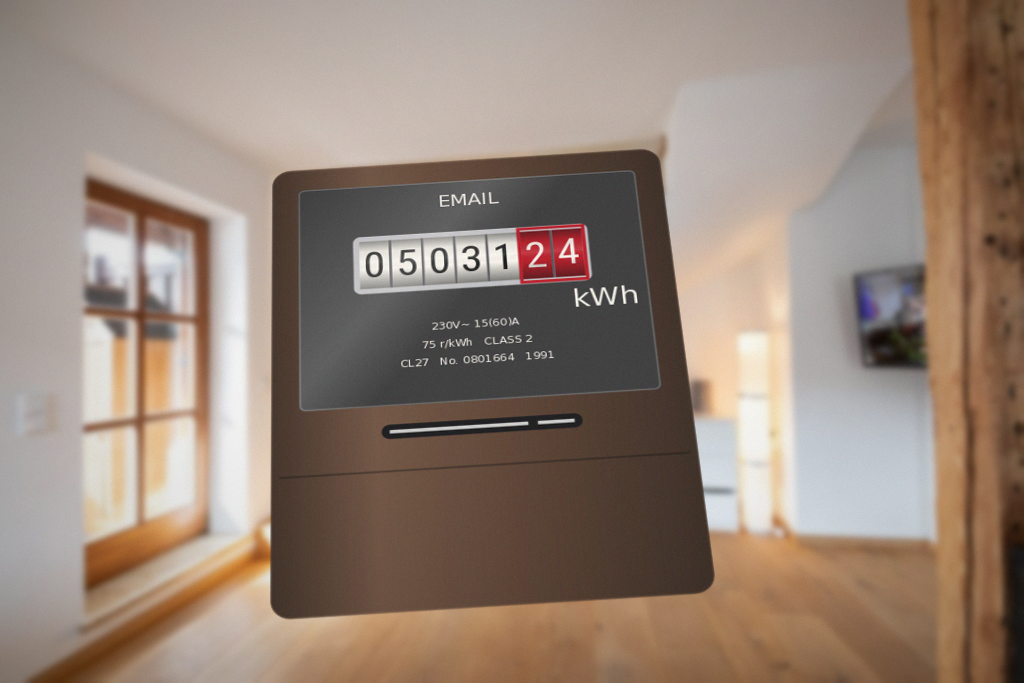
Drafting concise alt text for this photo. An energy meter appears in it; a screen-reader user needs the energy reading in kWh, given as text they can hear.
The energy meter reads 5031.24 kWh
